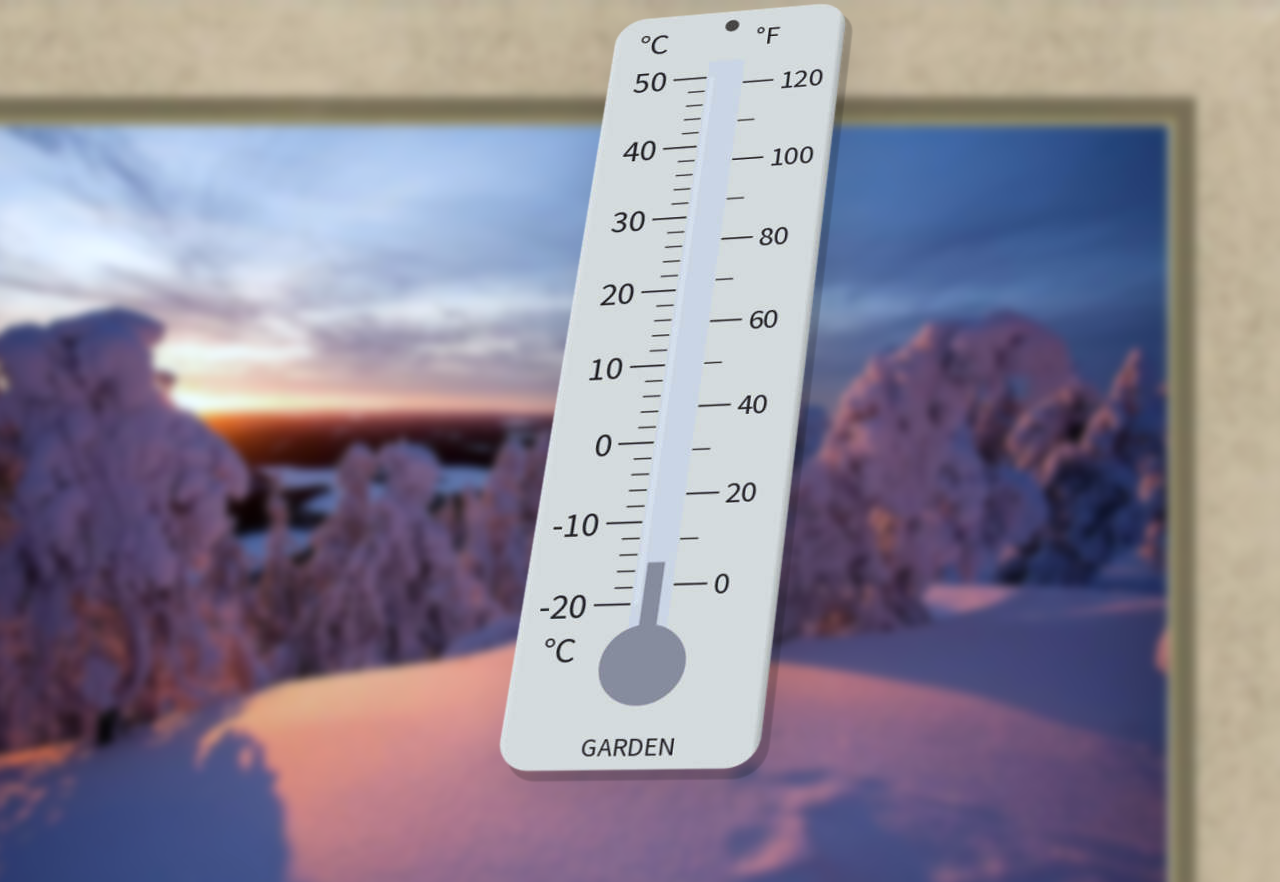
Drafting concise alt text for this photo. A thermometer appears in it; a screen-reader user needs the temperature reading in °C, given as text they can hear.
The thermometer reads -15 °C
